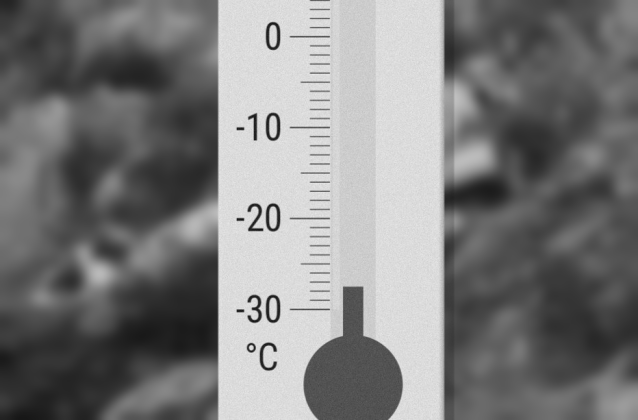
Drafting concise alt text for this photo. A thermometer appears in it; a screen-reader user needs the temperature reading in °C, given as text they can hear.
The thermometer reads -27.5 °C
